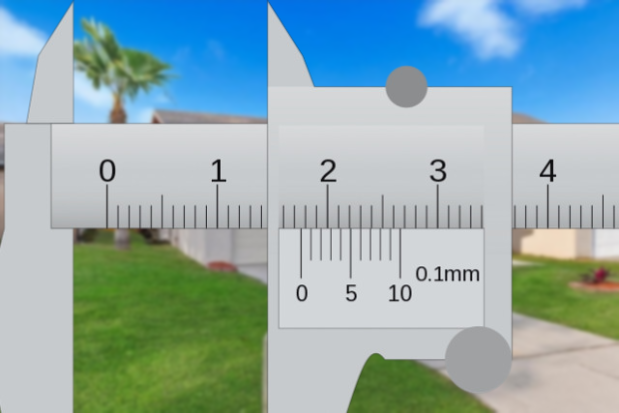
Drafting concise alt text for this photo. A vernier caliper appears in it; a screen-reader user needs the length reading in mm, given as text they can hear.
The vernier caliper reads 17.6 mm
